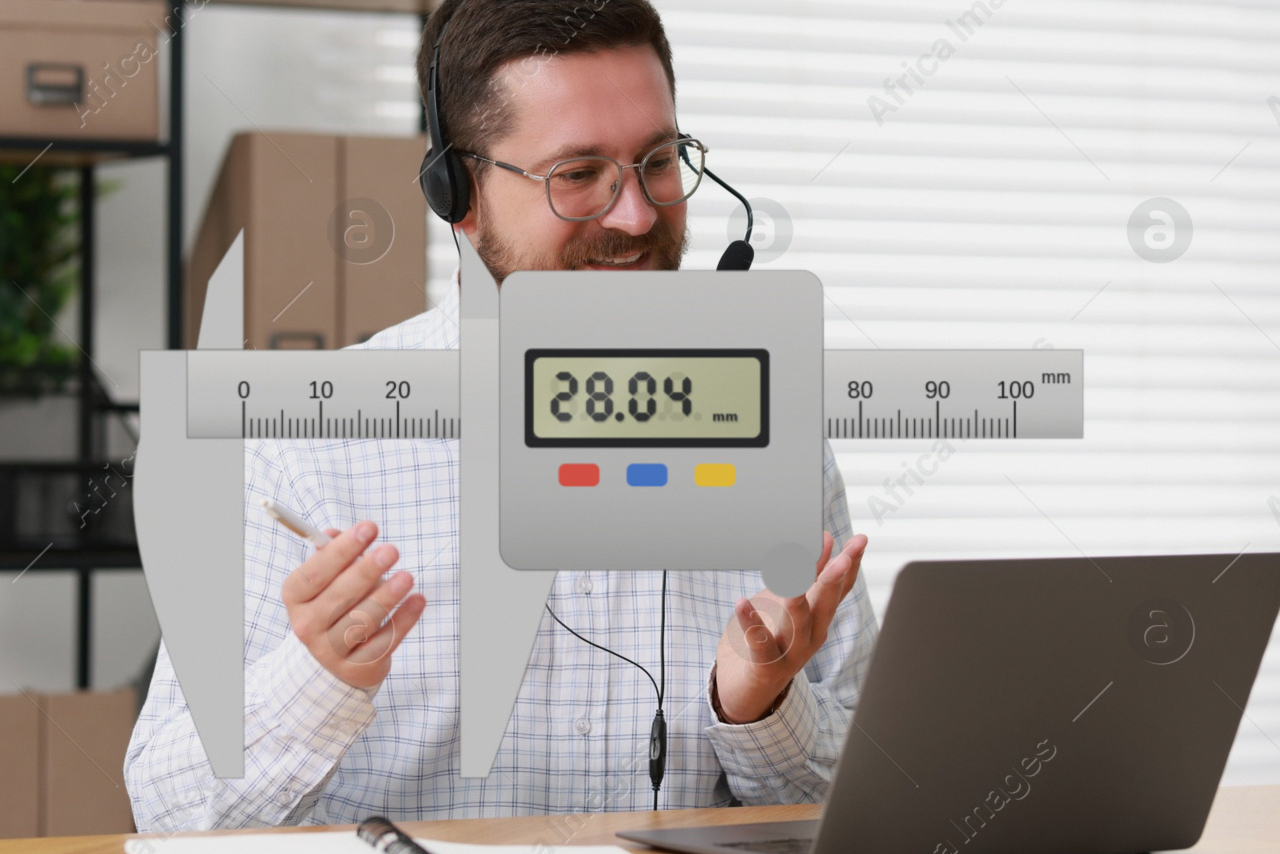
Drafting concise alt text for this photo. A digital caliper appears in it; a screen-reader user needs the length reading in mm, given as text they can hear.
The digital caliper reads 28.04 mm
